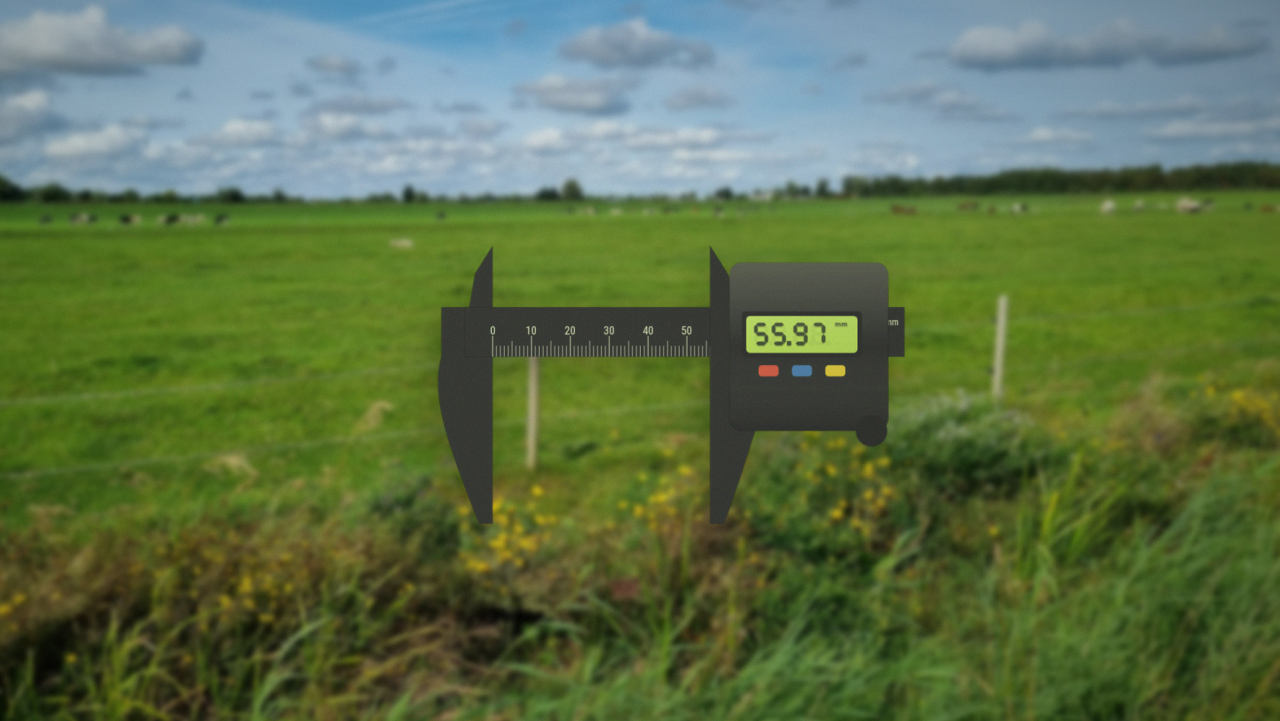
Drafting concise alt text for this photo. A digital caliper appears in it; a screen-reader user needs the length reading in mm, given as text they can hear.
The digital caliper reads 55.97 mm
